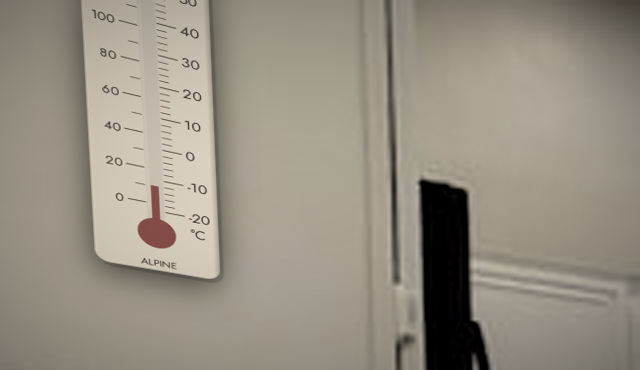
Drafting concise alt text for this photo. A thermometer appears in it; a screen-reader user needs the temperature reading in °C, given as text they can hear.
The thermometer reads -12 °C
